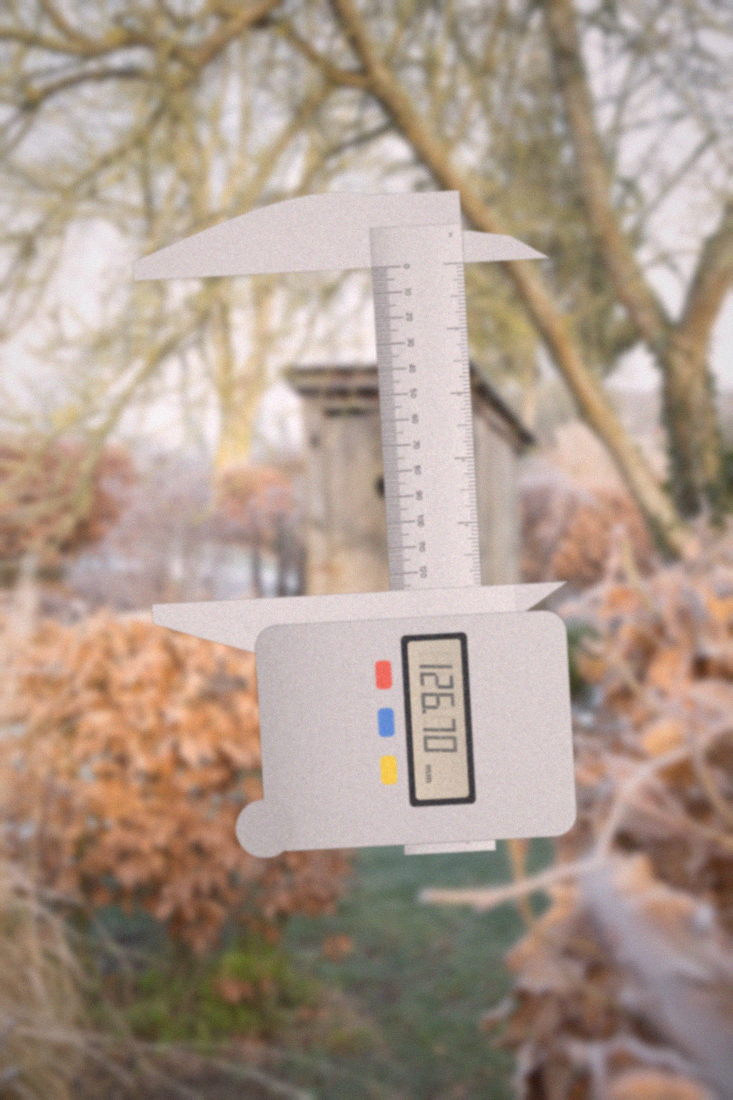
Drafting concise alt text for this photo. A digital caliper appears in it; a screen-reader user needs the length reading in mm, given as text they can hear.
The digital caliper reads 126.70 mm
